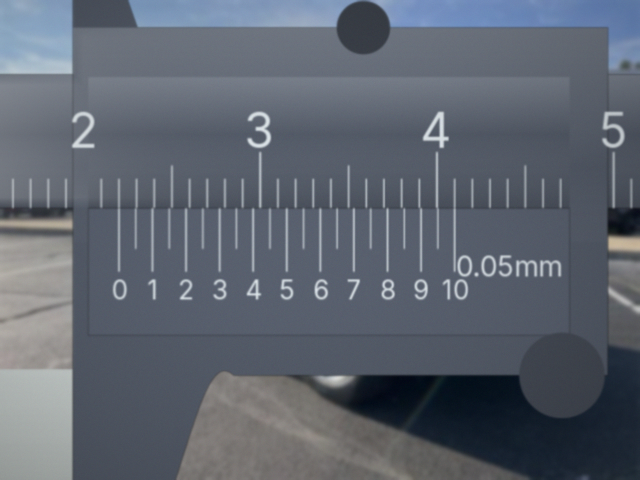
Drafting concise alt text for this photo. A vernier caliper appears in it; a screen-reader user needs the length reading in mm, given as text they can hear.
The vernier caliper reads 22.0 mm
